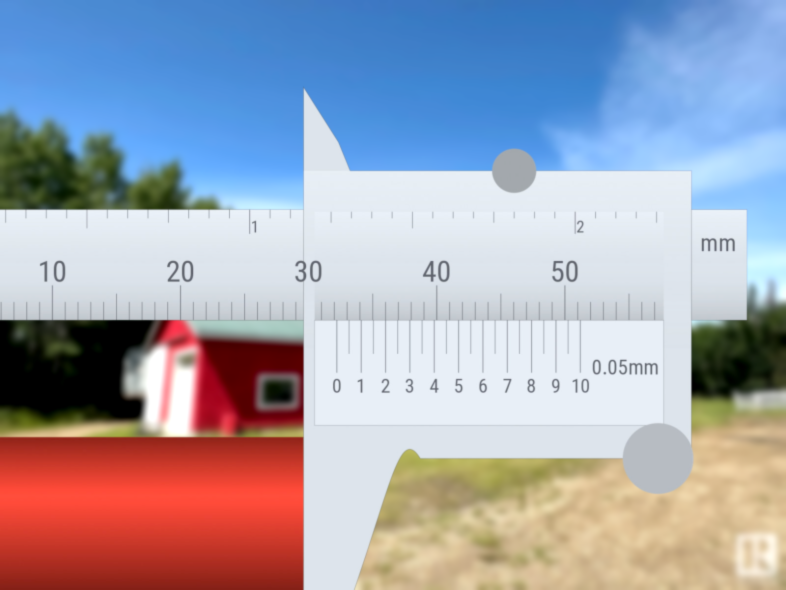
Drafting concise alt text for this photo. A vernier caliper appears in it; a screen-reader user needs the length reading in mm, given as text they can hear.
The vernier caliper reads 32.2 mm
